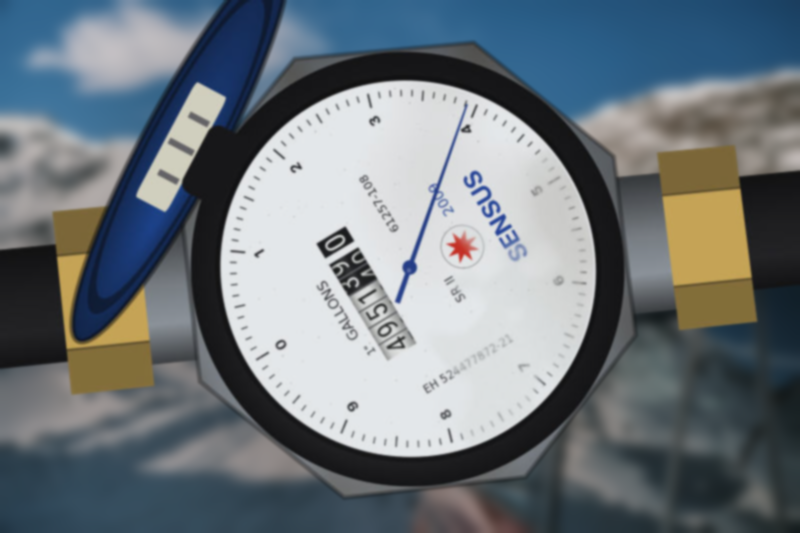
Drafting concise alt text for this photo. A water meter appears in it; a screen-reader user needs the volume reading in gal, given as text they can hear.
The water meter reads 4951393.9 gal
